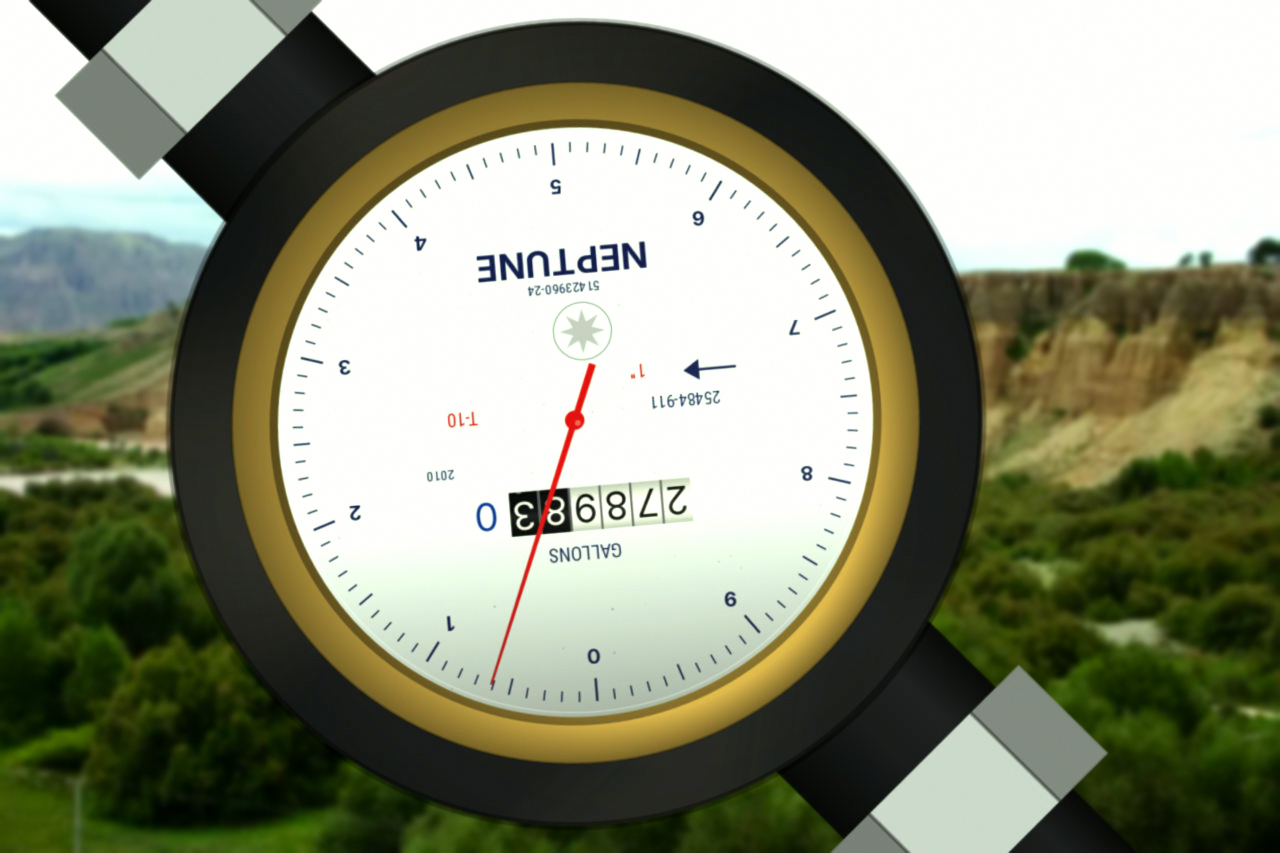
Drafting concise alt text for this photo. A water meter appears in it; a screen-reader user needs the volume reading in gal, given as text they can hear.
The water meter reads 2789830.6 gal
